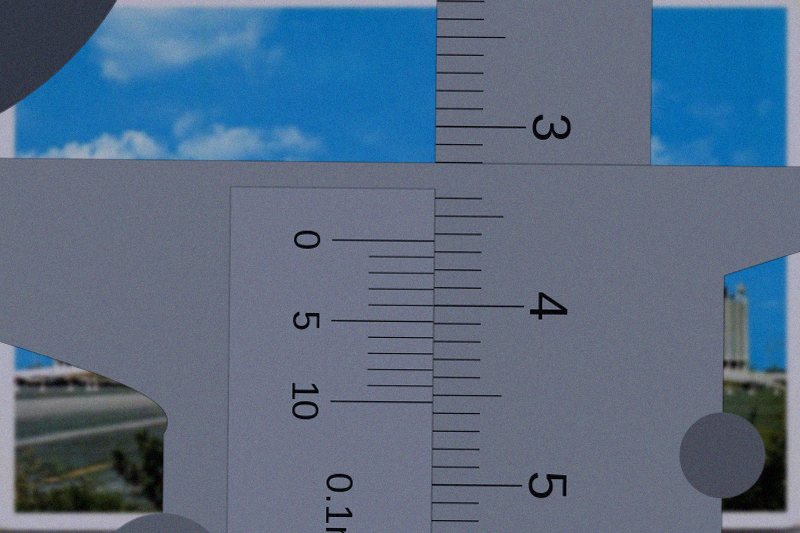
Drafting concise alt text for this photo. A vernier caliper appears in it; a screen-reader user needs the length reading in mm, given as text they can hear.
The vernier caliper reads 36.4 mm
